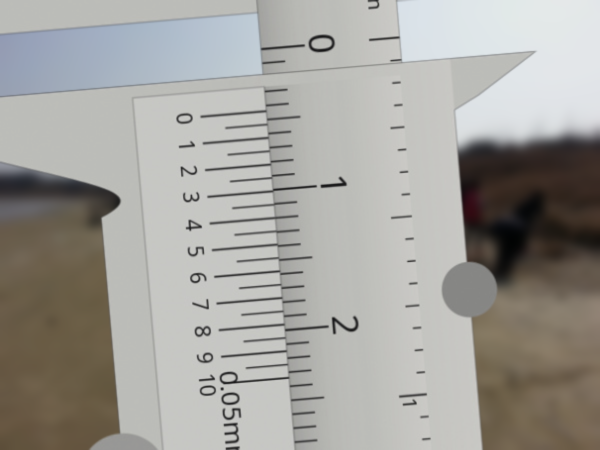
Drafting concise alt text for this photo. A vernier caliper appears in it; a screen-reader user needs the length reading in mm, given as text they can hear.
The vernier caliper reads 4.4 mm
